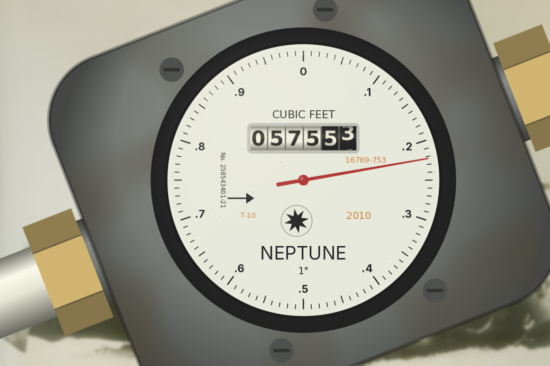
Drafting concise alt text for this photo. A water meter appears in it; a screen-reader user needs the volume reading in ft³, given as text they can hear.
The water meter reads 57553.22 ft³
